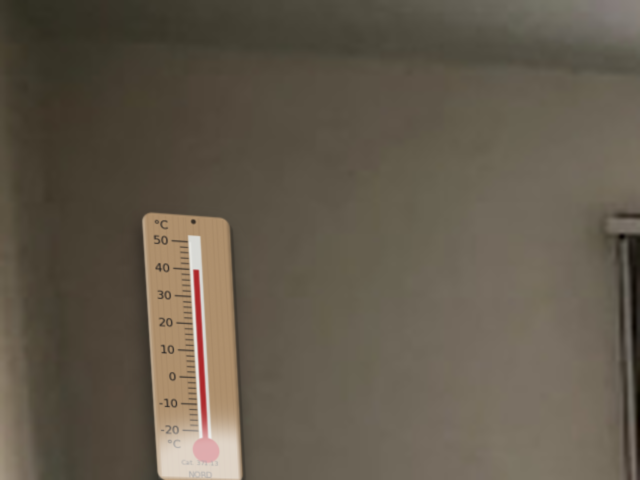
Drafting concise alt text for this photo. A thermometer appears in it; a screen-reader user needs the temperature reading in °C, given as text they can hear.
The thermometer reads 40 °C
